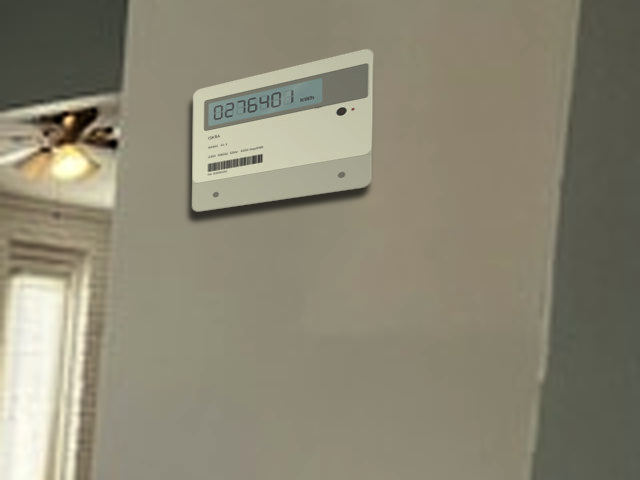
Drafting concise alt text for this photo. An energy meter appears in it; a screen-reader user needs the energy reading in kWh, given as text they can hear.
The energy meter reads 276401 kWh
